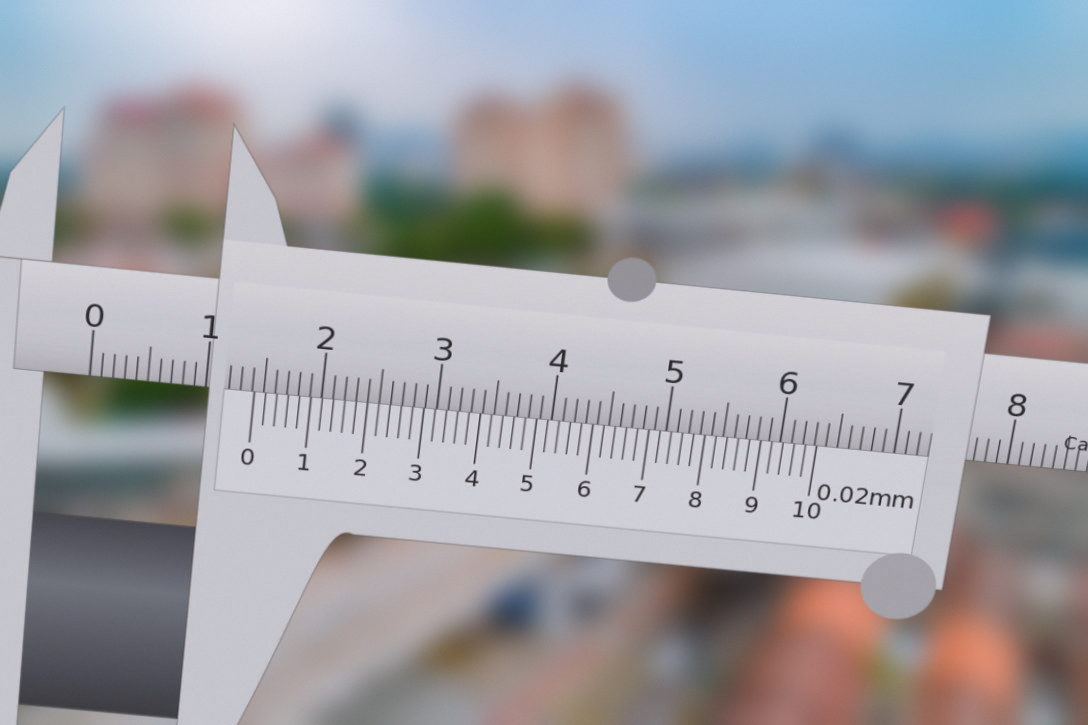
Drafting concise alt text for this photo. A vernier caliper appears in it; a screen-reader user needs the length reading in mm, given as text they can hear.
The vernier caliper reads 14.2 mm
